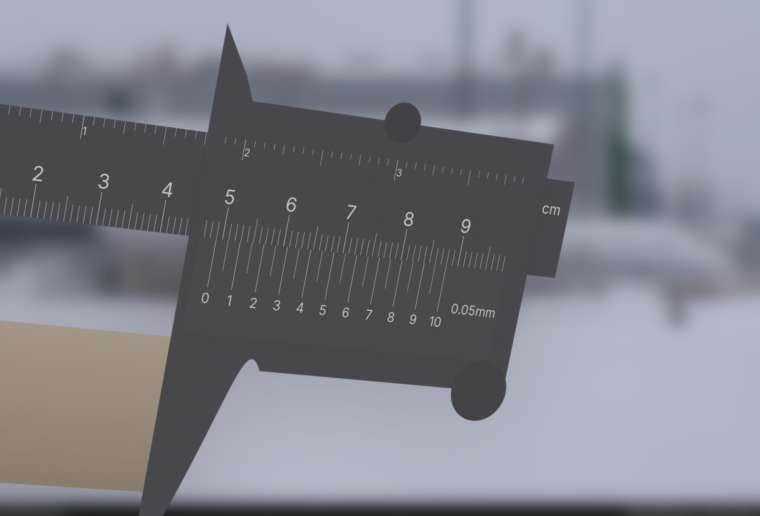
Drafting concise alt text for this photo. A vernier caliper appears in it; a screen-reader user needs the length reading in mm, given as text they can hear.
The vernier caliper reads 49.0 mm
